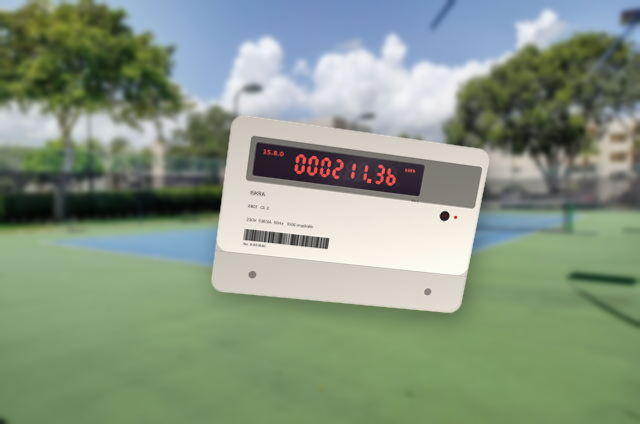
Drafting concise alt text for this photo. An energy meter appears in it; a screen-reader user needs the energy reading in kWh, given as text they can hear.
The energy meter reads 211.36 kWh
